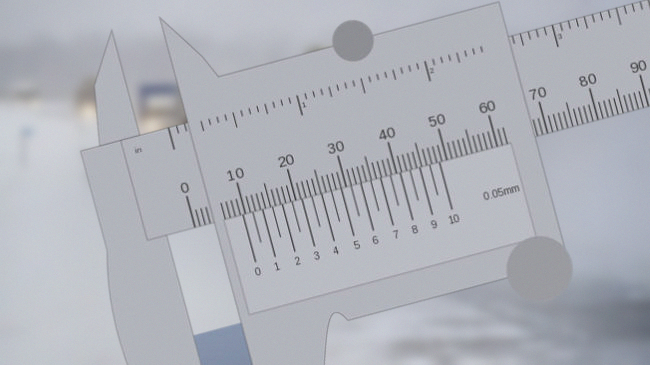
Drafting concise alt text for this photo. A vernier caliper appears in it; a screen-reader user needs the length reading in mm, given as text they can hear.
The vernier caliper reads 9.5 mm
